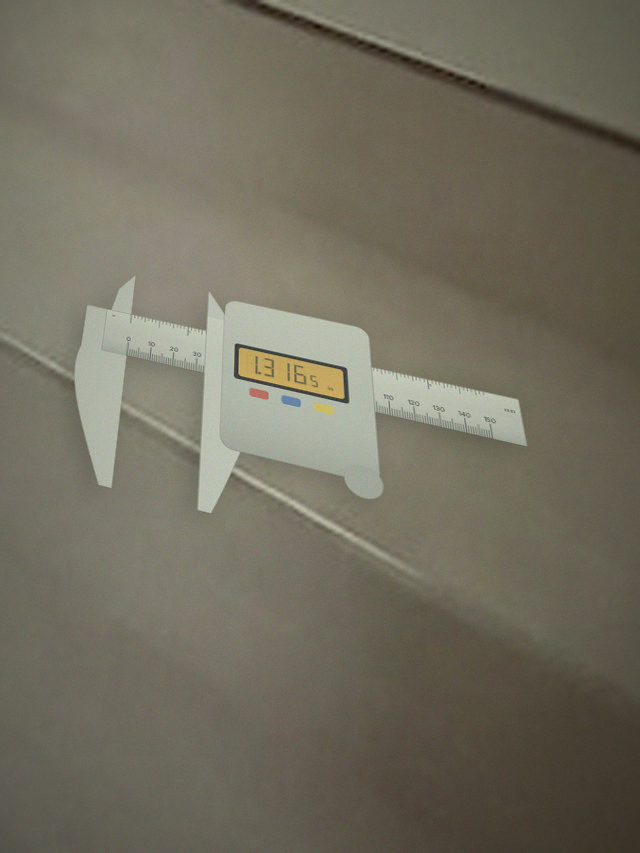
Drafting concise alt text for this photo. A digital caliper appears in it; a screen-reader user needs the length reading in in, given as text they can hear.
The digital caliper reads 1.3165 in
